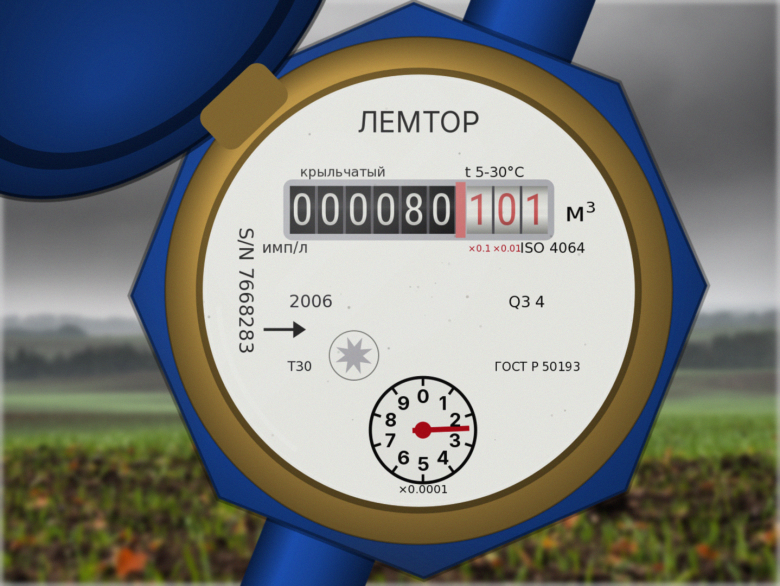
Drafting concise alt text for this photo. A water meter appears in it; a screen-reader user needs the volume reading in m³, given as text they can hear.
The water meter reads 80.1012 m³
